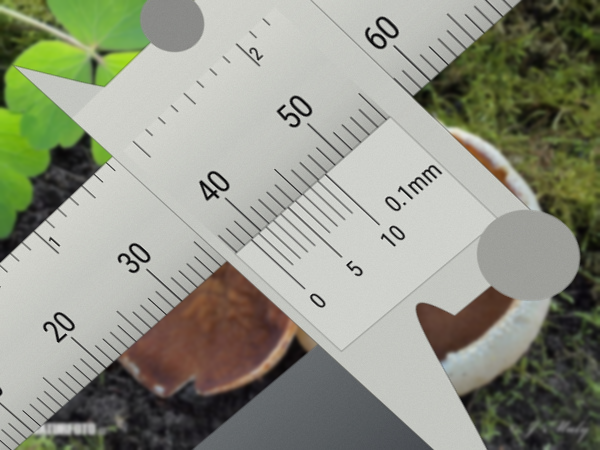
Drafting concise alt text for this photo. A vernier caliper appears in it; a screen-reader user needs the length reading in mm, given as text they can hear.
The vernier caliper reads 38.8 mm
